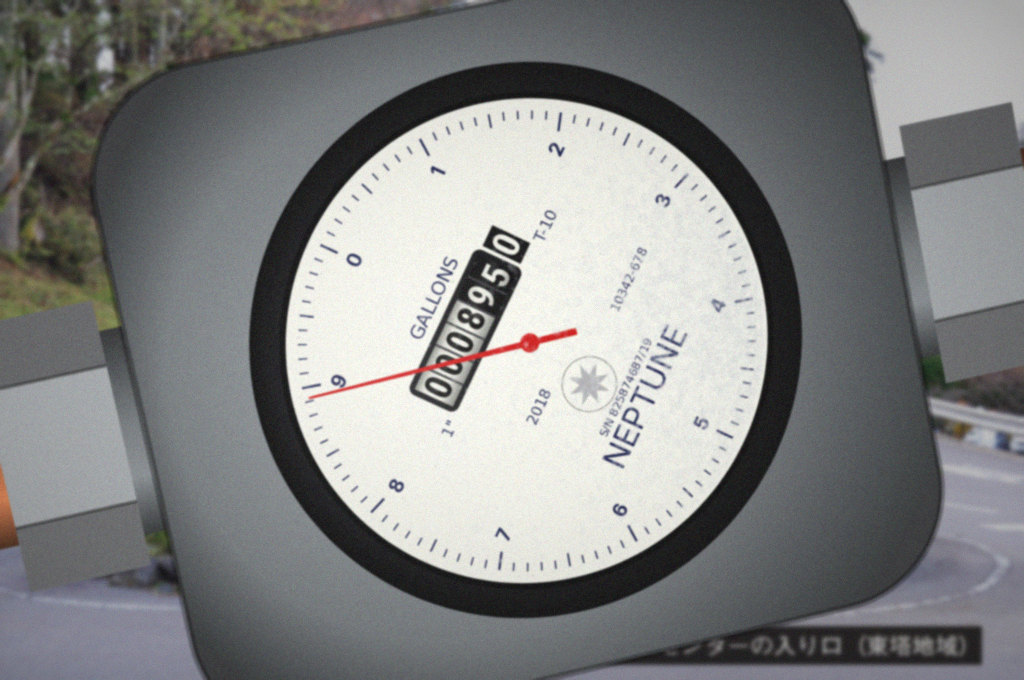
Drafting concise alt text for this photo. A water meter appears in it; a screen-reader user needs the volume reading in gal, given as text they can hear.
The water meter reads 8948.9 gal
